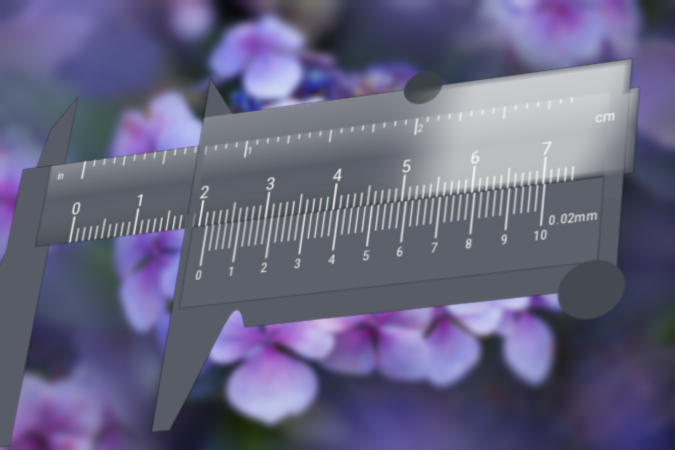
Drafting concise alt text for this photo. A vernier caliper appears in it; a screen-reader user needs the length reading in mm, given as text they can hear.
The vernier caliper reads 21.2 mm
